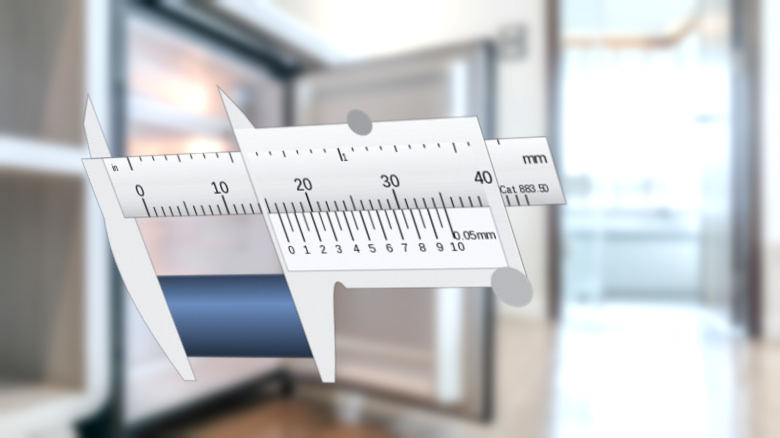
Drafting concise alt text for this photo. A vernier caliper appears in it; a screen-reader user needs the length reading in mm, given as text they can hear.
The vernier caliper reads 16.0 mm
